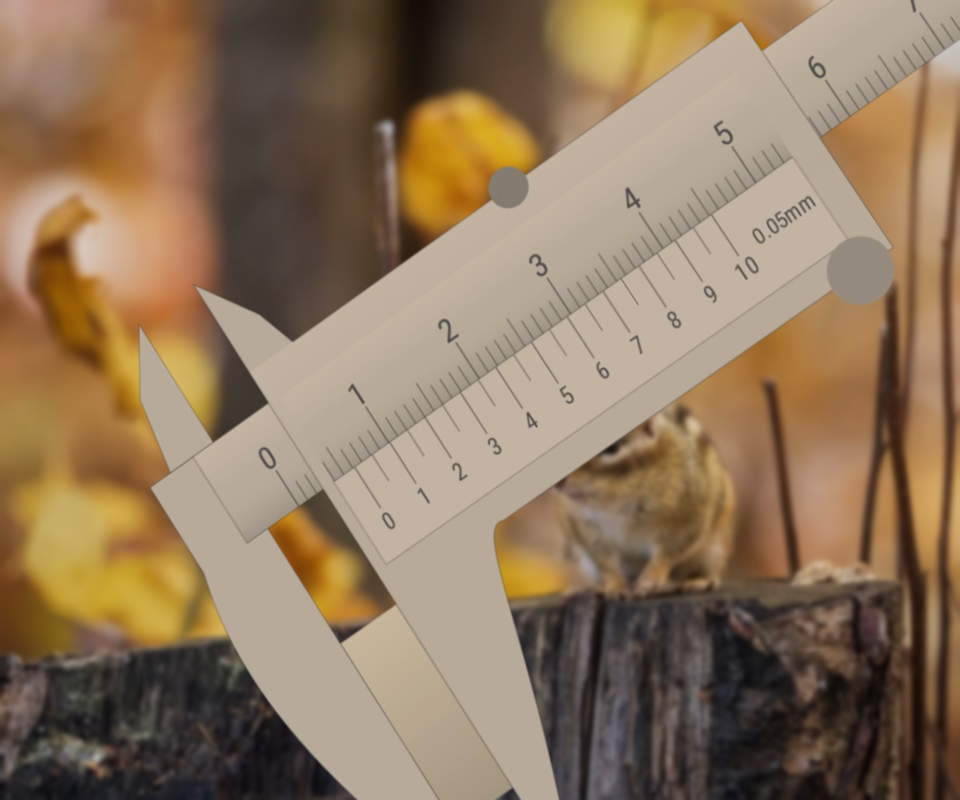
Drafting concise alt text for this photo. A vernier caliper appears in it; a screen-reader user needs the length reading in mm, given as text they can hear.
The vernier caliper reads 6.2 mm
